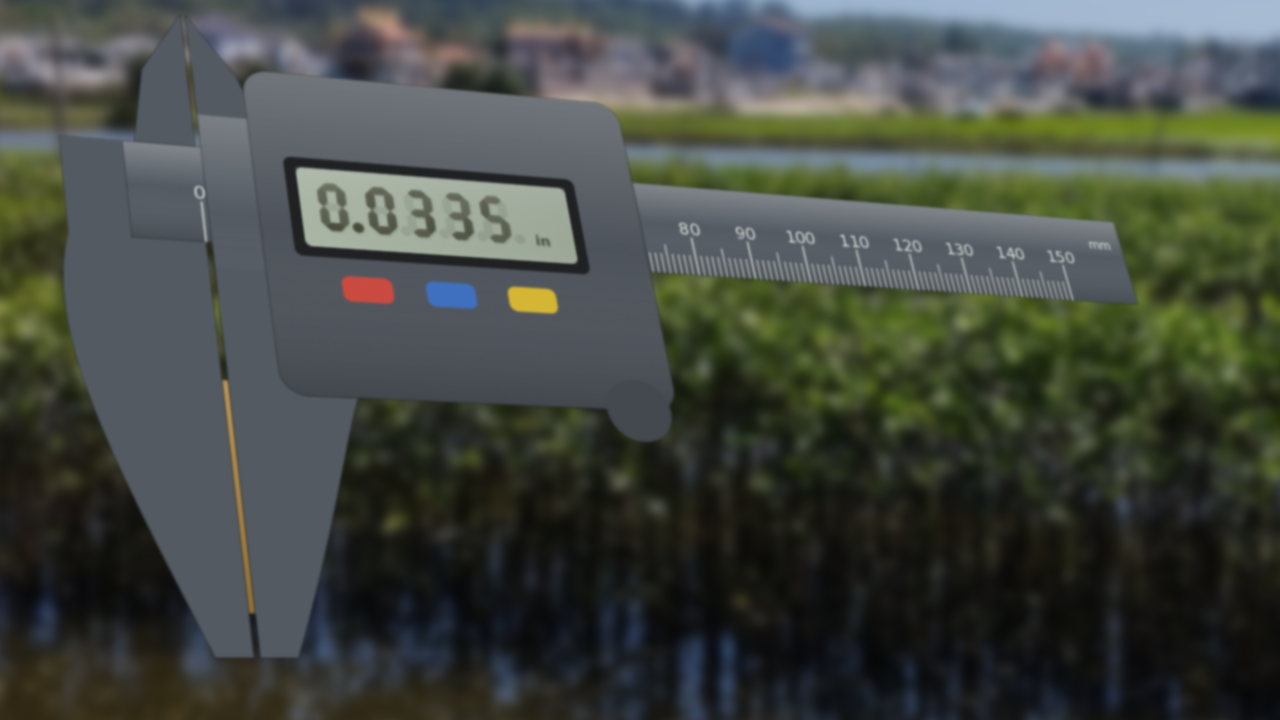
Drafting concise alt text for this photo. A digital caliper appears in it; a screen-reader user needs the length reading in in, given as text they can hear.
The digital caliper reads 0.0335 in
